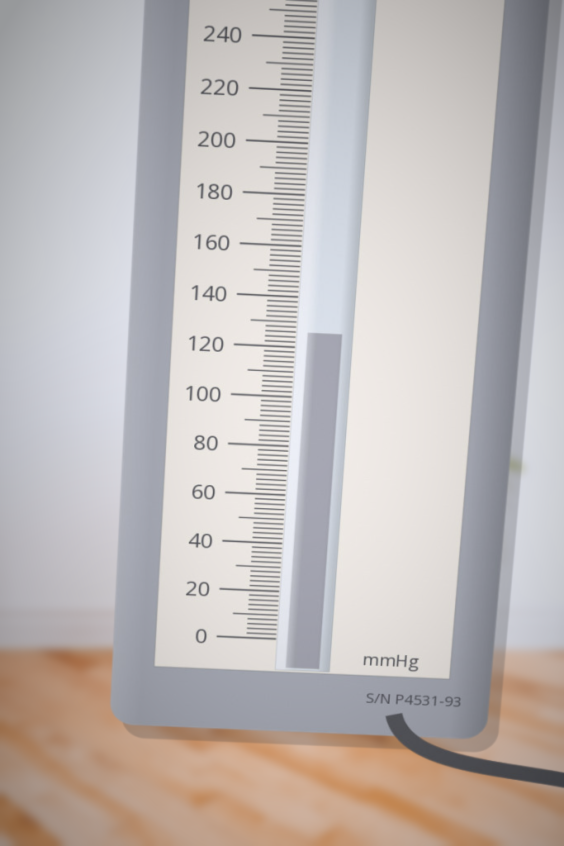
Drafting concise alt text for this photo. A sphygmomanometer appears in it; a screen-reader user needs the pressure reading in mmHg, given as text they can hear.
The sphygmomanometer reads 126 mmHg
